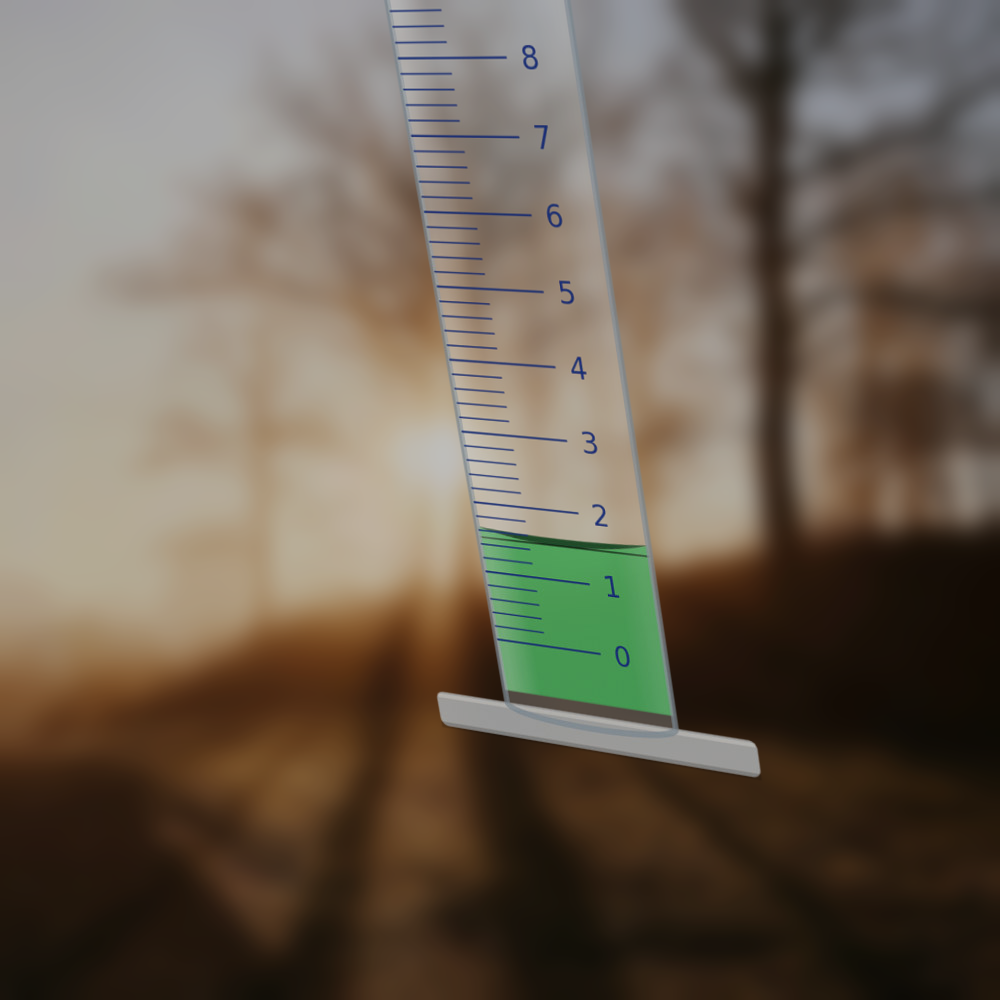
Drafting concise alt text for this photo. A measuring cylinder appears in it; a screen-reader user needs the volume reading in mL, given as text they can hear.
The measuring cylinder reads 1.5 mL
